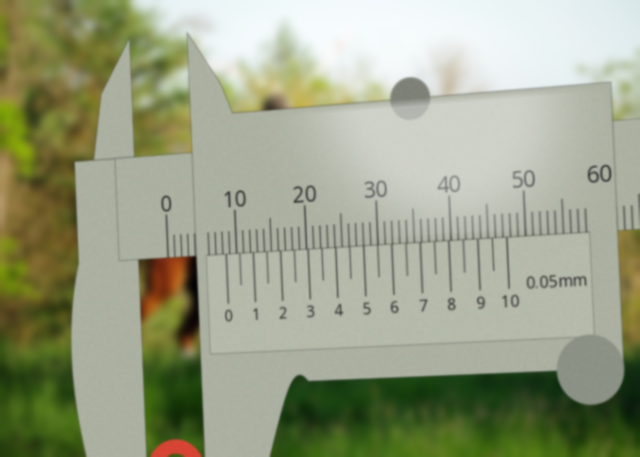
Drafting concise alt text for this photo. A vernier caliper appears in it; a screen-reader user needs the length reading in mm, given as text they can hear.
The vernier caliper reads 8.5 mm
